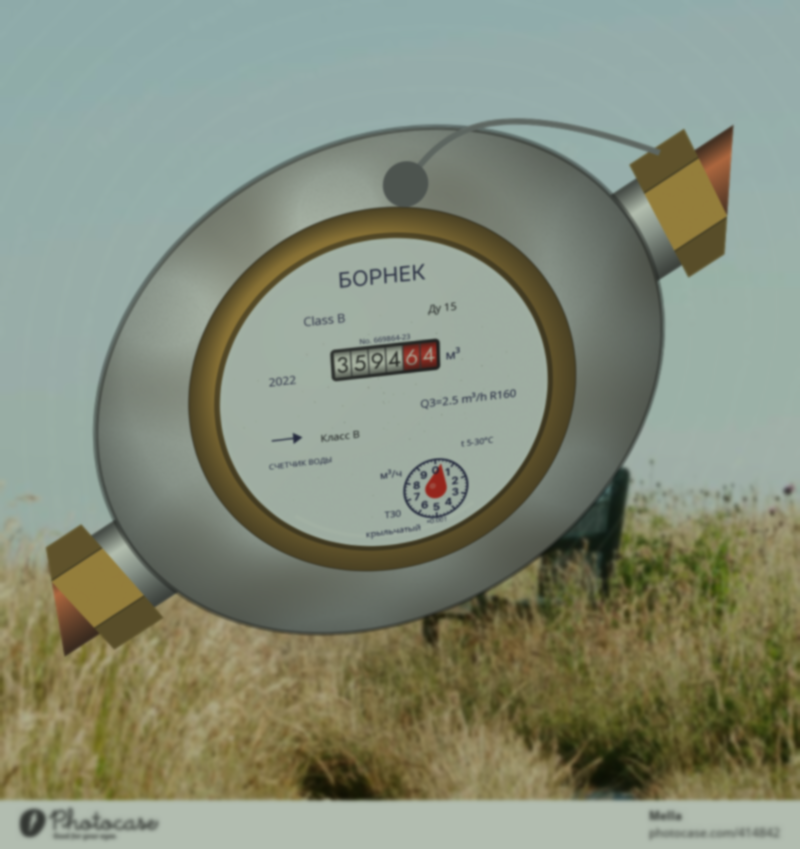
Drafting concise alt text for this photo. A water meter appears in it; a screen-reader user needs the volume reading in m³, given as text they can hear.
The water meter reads 3594.640 m³
